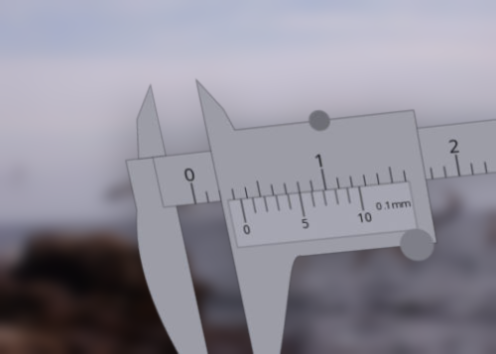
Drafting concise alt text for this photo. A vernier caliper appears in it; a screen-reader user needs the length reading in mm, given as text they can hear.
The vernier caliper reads 3.5 mm
